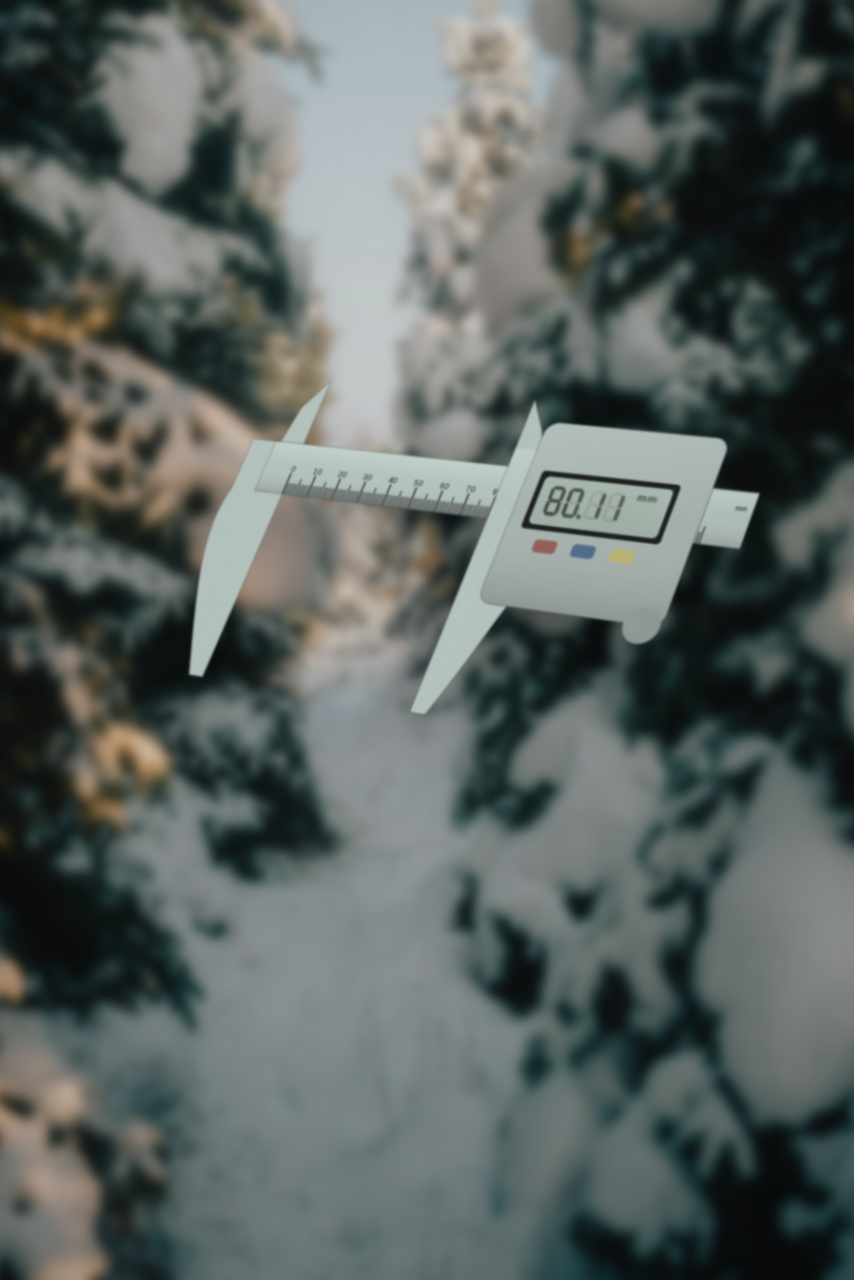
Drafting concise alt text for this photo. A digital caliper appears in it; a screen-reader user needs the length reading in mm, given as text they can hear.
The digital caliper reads 80.11 mm
